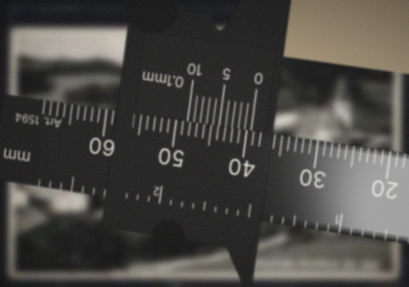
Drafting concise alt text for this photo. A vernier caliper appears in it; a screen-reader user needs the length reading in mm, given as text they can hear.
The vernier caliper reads 39.4 mm
